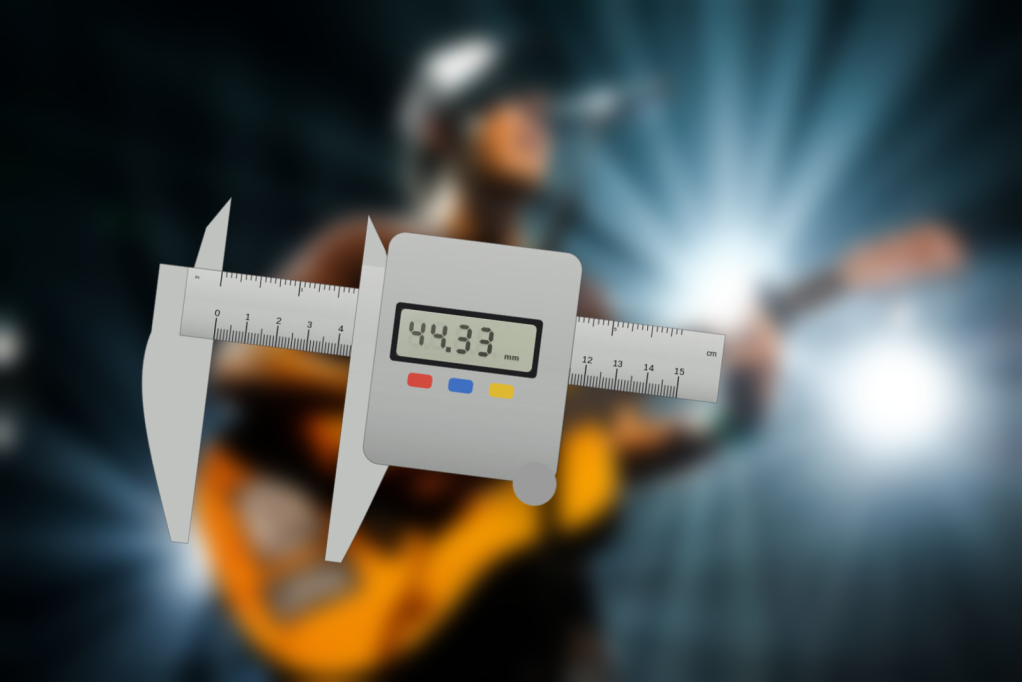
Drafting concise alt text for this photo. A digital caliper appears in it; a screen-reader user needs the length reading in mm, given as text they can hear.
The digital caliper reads 44.33 mm
